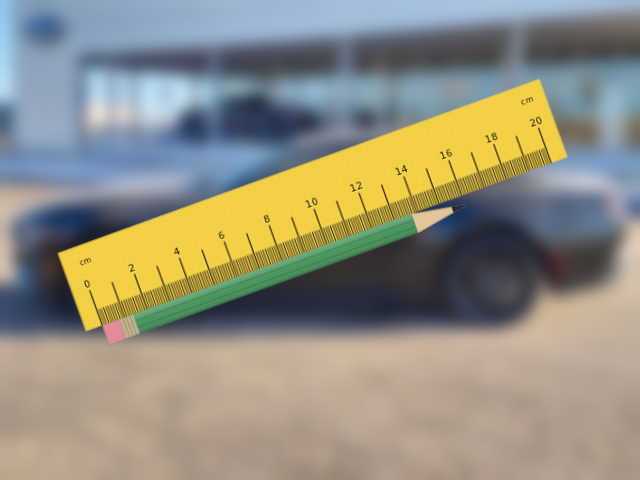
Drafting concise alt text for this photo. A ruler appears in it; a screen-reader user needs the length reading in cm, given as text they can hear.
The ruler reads 16 cm
